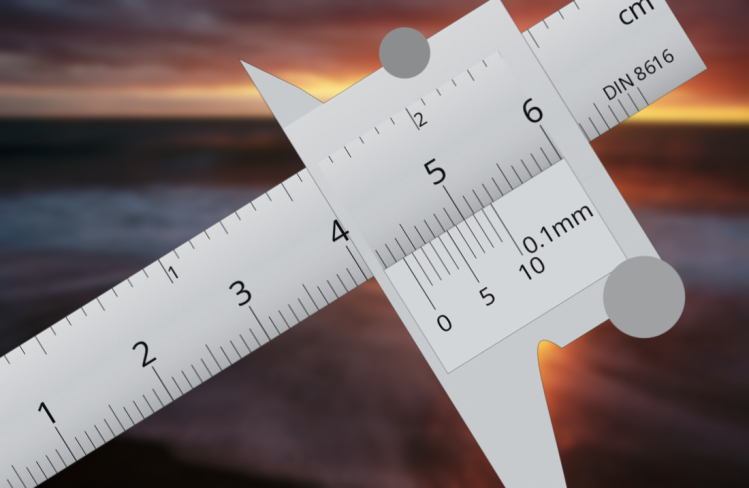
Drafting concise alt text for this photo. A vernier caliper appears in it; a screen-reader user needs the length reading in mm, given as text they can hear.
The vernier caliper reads 43.7 mm
